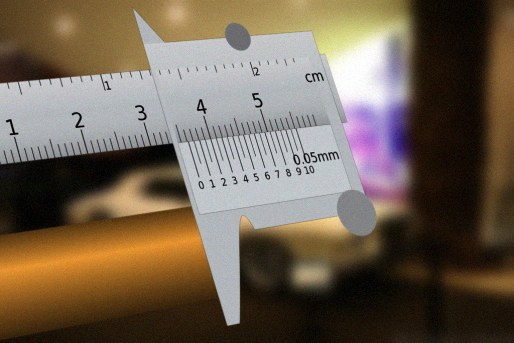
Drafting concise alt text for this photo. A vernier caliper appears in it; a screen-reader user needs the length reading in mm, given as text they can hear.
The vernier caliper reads 36.2 mm
